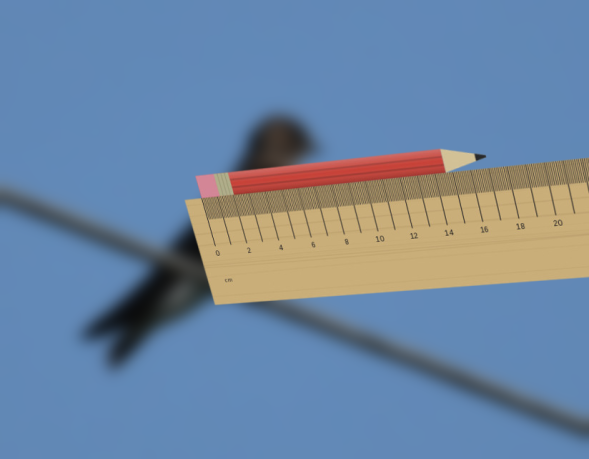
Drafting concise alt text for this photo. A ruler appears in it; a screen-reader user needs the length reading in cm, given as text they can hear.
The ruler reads 17 cm
